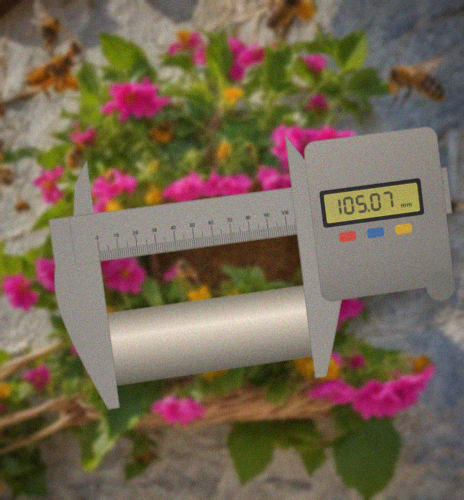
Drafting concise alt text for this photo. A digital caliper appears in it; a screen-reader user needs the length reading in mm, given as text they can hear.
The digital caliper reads 105.07 mm
